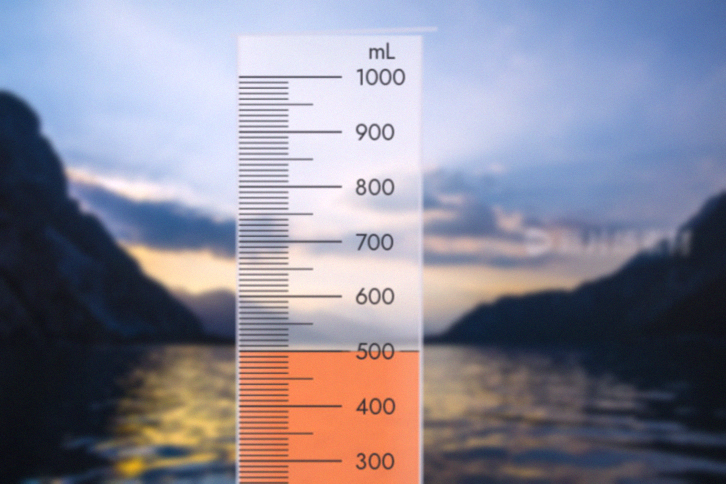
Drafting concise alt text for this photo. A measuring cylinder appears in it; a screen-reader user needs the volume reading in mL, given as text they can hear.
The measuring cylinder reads 500 mL
